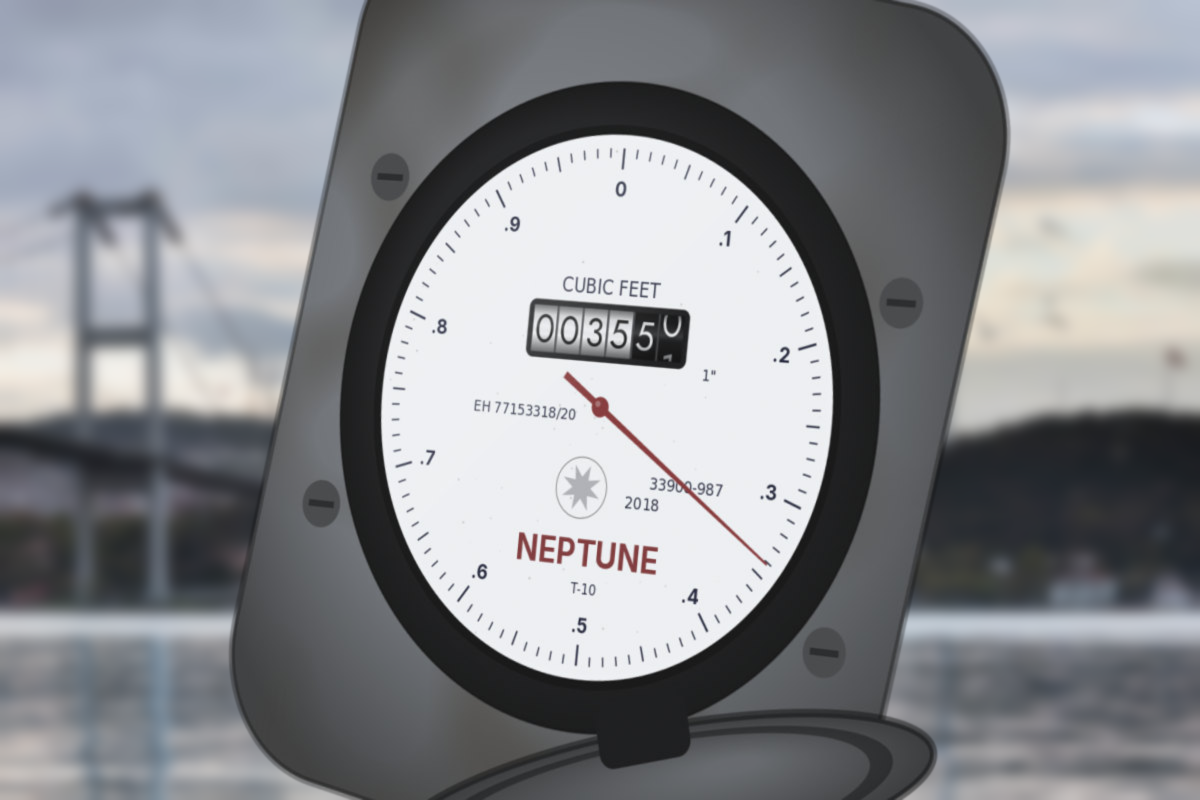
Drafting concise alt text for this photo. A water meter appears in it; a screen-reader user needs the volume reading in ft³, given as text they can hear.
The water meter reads 3550.34 ft³
